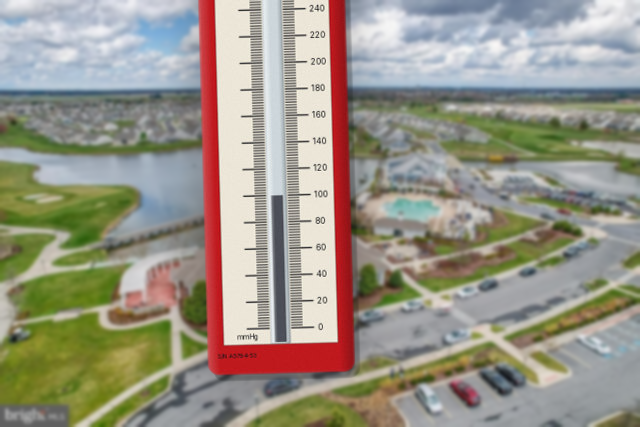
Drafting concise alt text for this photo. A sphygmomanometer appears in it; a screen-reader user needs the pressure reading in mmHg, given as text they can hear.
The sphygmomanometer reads 100 mmHg
